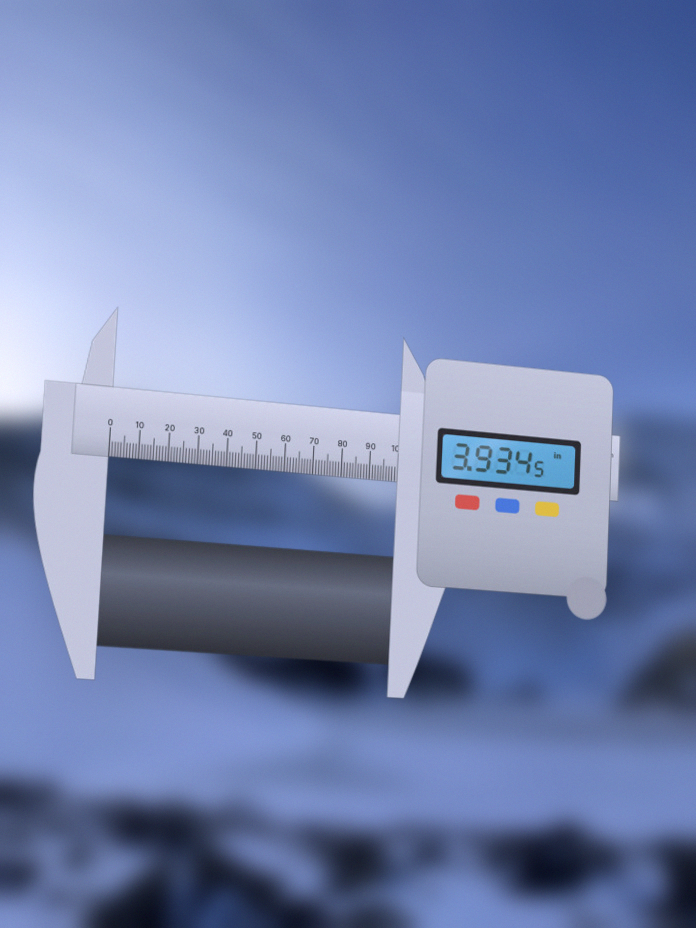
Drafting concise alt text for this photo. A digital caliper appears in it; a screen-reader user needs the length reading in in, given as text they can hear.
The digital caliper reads 3.9345 in
